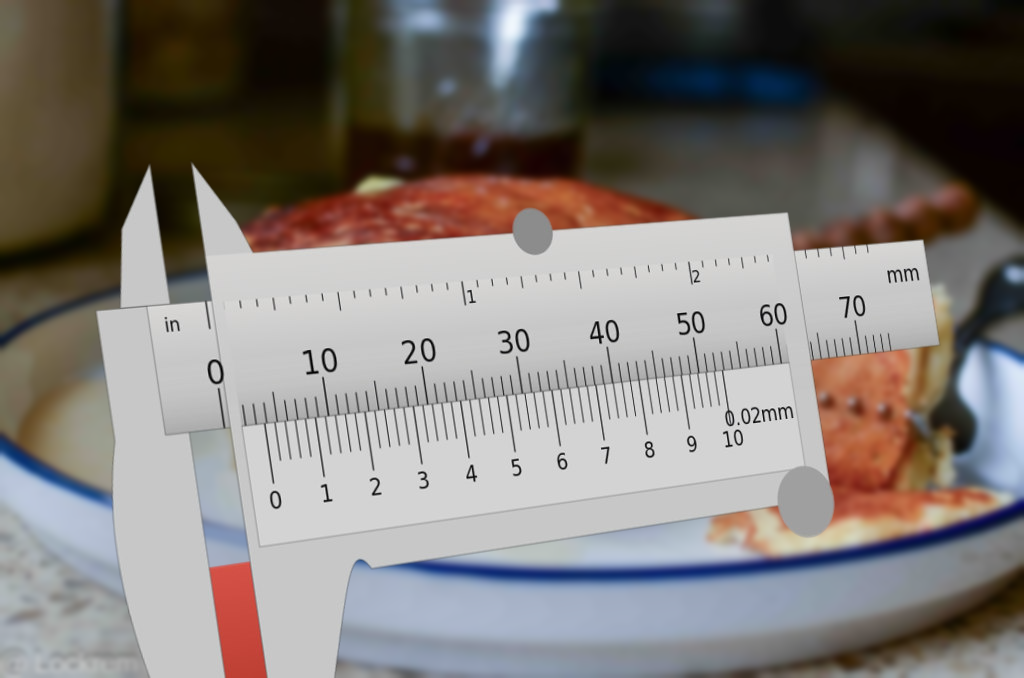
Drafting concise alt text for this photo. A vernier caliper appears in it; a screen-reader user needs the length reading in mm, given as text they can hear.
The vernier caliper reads 3.8 mm
